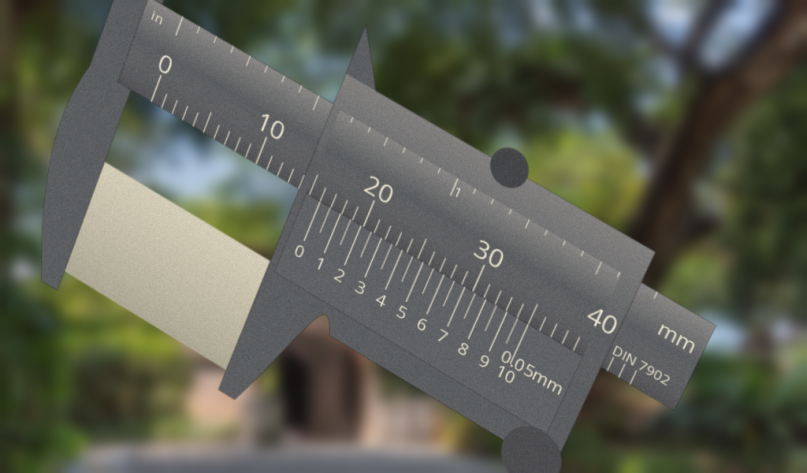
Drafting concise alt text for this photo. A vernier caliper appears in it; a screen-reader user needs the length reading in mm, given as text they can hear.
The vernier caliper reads 16.0 mm
